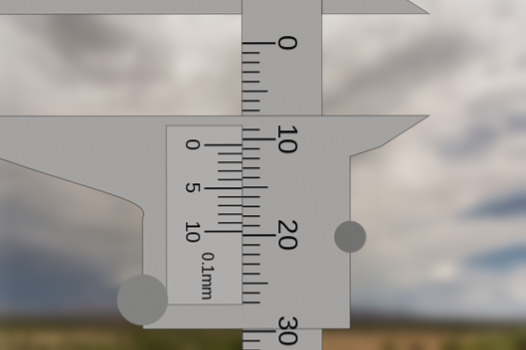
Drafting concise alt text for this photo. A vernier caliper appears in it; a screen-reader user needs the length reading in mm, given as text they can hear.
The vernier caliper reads 10.6 mm
